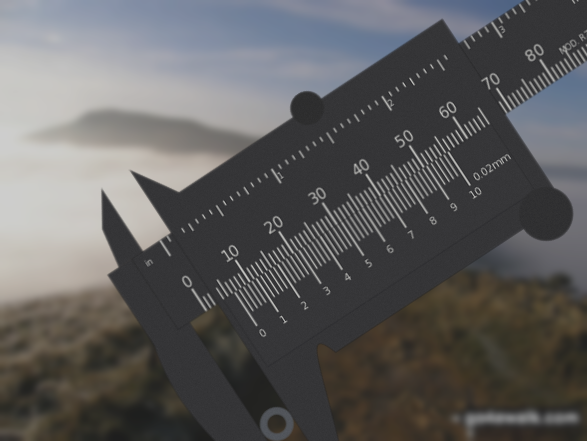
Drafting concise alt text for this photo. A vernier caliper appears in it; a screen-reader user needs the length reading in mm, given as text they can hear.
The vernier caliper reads 6.5 mm
